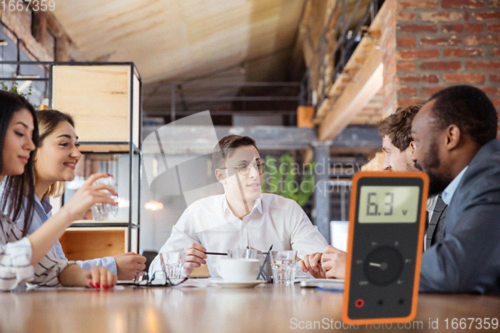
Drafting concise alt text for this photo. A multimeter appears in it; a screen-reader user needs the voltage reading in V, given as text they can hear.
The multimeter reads 6.3 V
